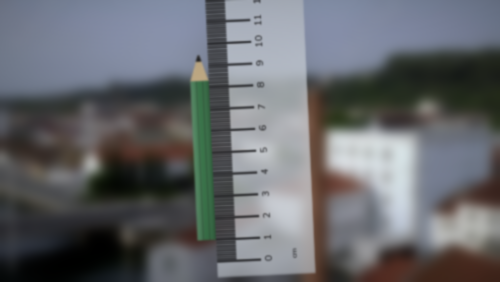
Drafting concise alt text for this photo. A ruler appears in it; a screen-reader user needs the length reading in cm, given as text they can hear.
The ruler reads 8.5 cm
